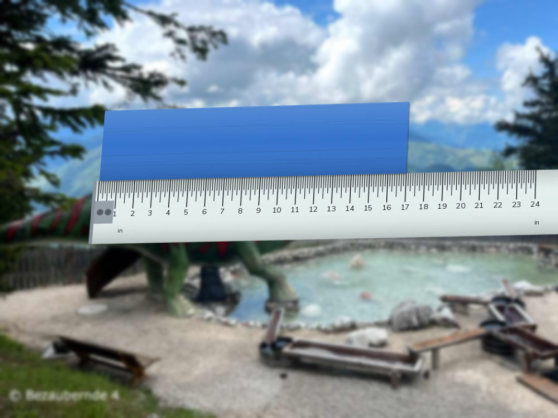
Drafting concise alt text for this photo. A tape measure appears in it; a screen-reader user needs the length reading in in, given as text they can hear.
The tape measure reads 17 in
